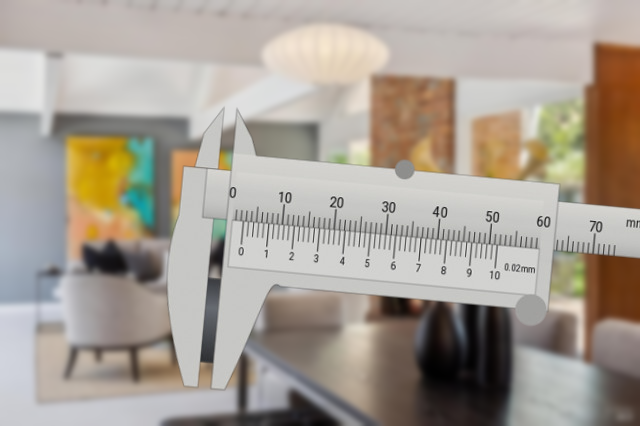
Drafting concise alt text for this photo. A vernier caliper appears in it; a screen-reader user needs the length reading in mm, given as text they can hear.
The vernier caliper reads 2.5 mm
